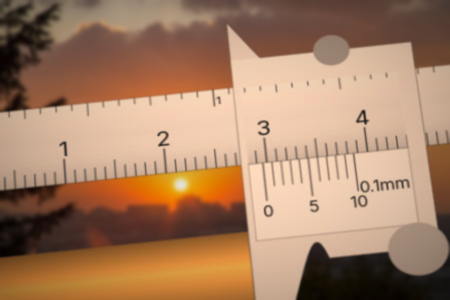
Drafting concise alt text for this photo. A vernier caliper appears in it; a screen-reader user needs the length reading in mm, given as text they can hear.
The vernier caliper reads 29.6 mm
